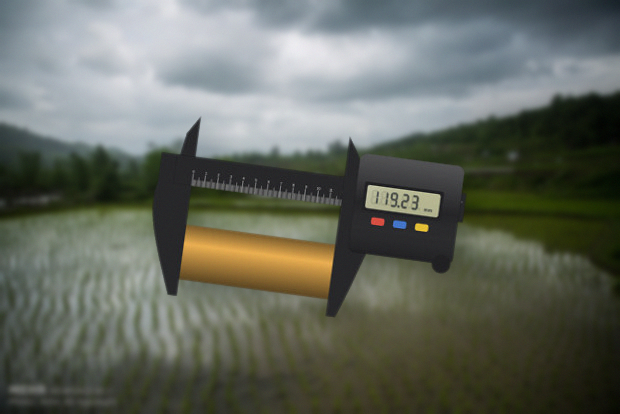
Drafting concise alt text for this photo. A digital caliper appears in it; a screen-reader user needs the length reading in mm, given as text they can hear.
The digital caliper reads 119.23 mm
